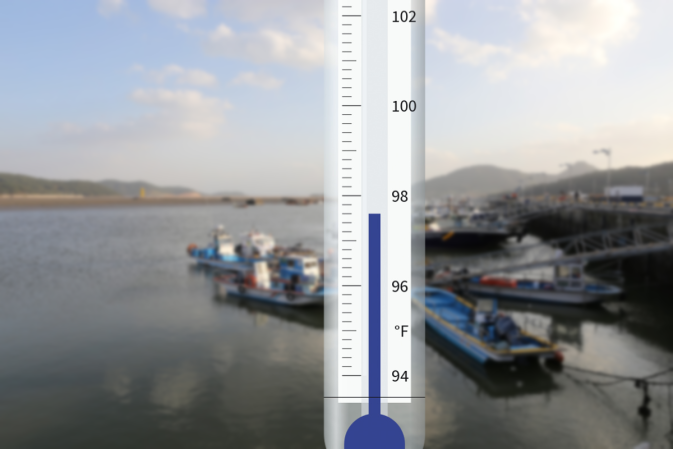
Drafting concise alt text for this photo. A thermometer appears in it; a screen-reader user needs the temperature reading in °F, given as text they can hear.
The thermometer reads 97.6 °F
